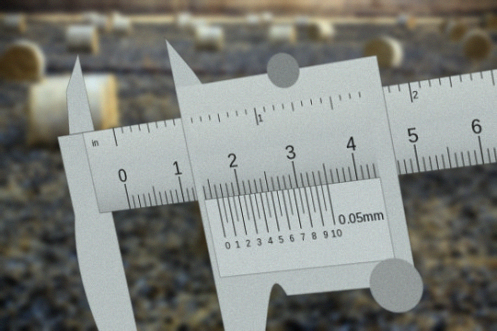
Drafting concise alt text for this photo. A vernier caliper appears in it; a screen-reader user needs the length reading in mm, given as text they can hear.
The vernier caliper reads 16.0 mm
